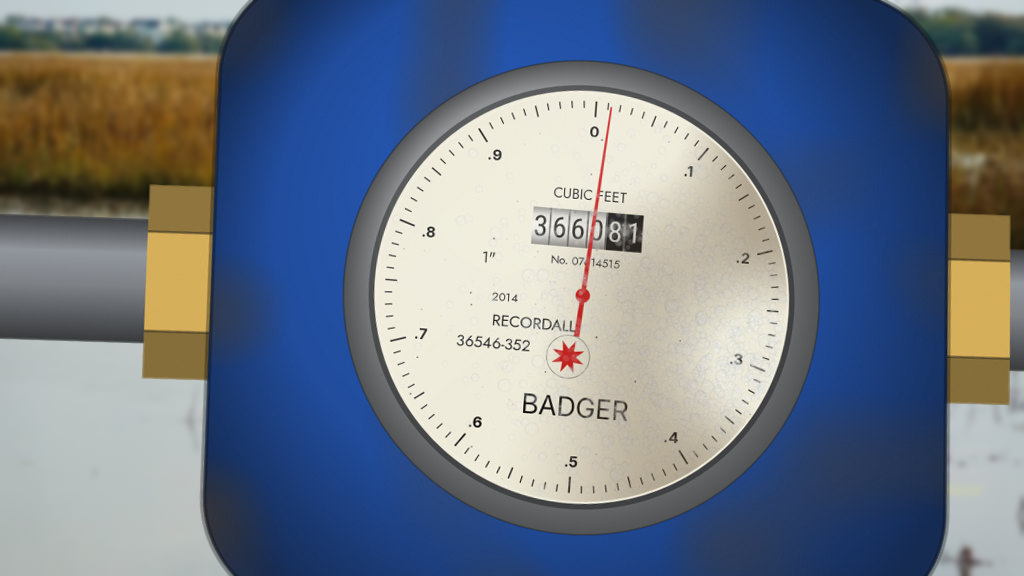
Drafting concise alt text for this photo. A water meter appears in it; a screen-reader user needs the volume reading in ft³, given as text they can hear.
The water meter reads 366081.01 ft³
